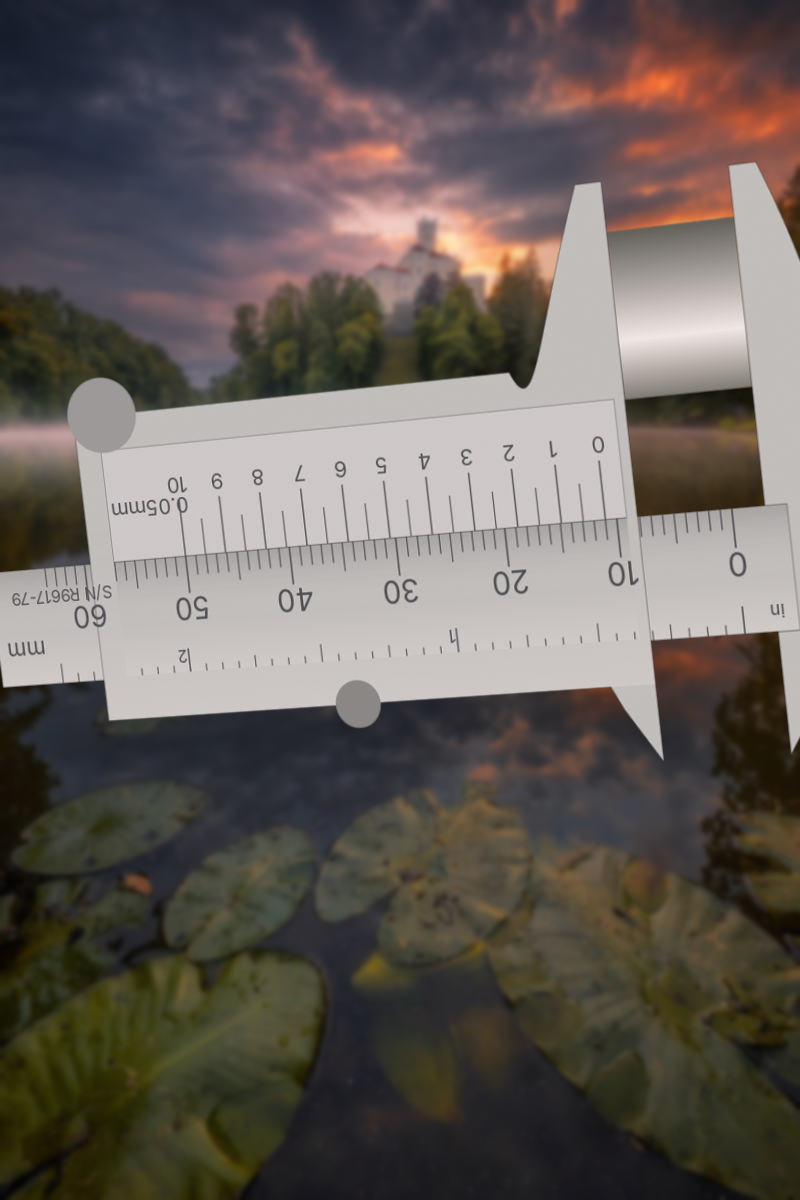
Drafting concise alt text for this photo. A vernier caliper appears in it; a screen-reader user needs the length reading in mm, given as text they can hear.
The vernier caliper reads 11.0 mm
